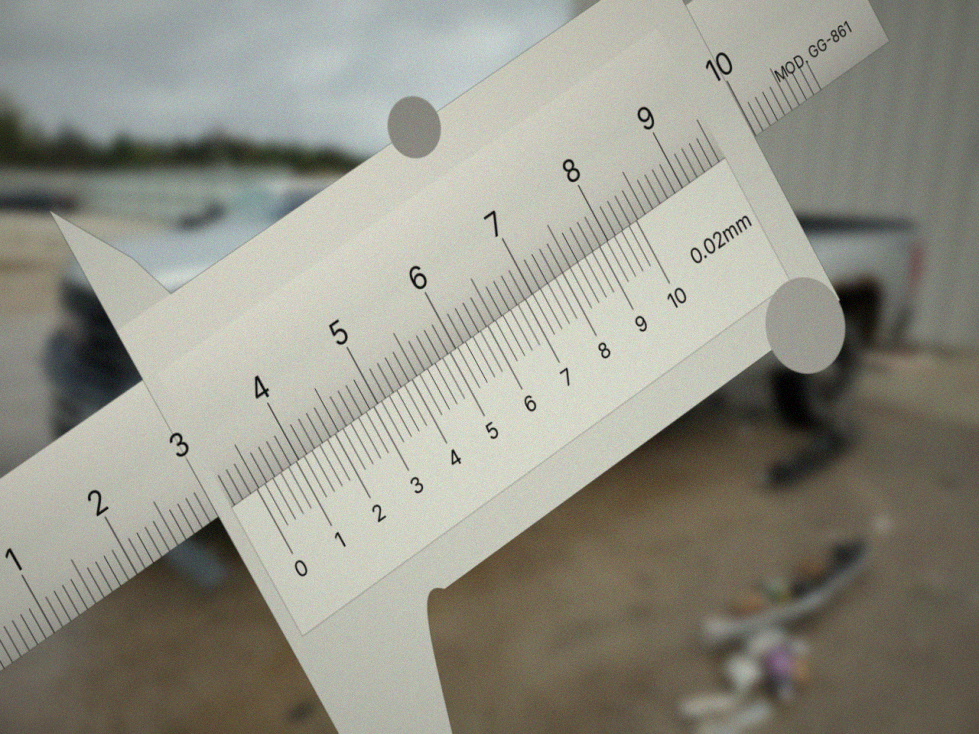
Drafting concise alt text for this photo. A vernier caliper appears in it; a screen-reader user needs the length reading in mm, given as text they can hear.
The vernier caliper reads 34.8 mm
